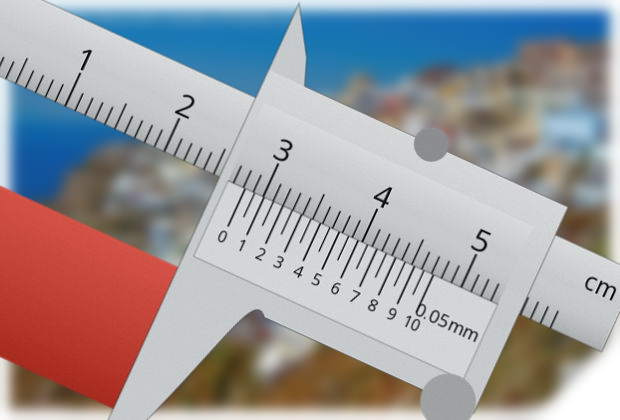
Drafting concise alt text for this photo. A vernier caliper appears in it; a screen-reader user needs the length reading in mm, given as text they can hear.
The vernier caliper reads 28.2 mm
